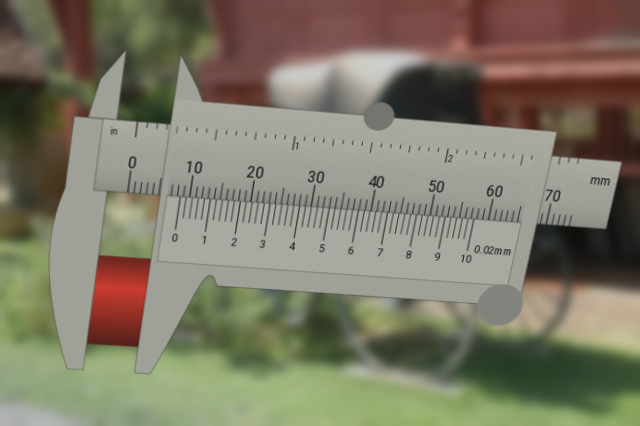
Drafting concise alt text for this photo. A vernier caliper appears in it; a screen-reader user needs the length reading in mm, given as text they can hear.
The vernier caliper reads 8.5 mm
